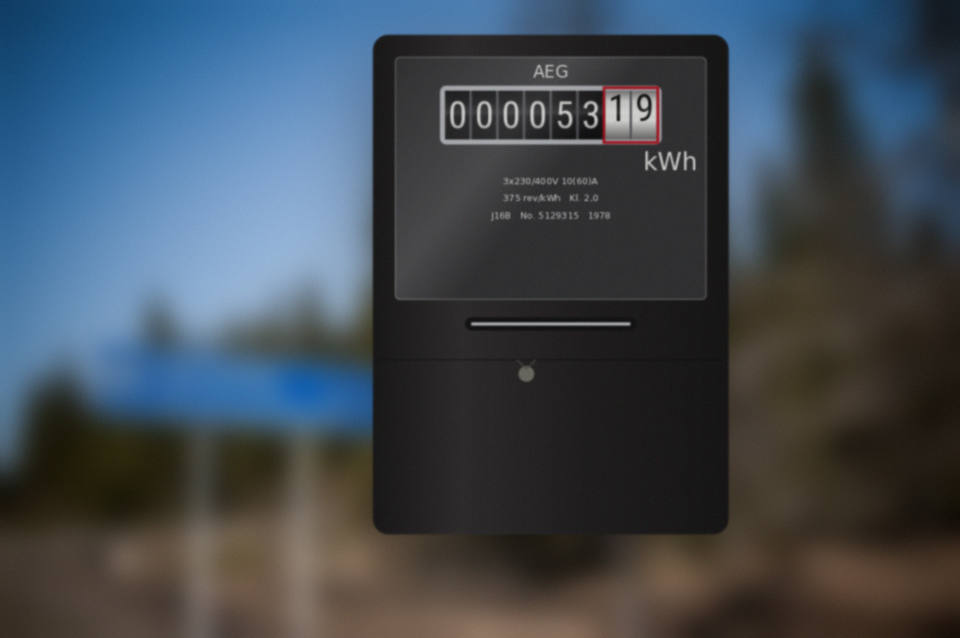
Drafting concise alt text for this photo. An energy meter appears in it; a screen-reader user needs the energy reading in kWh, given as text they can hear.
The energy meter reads 53.19 kWh
